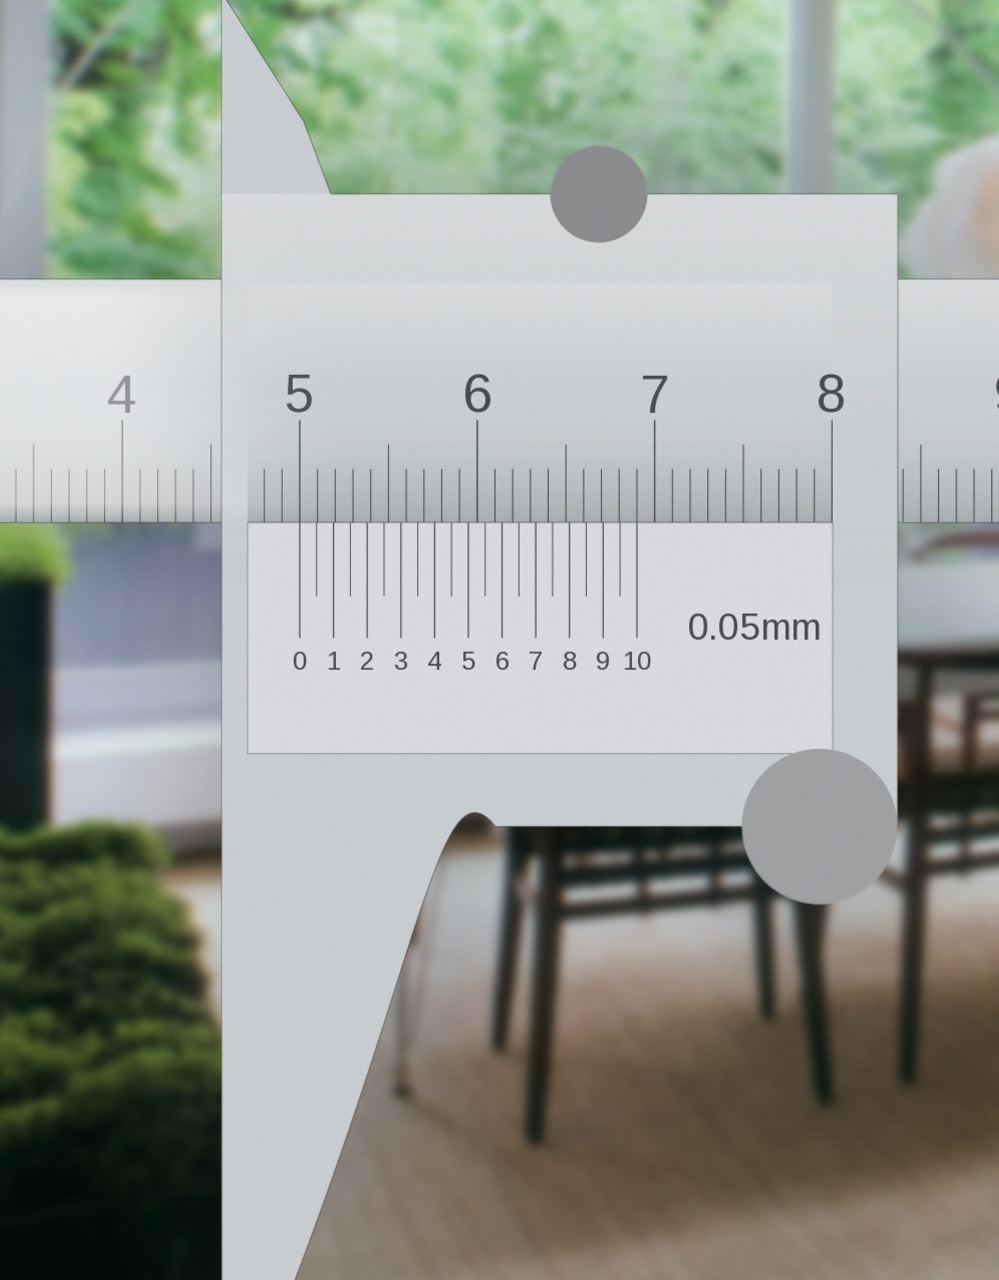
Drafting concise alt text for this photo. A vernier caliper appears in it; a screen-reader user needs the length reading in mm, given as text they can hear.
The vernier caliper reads 50.0 mm
